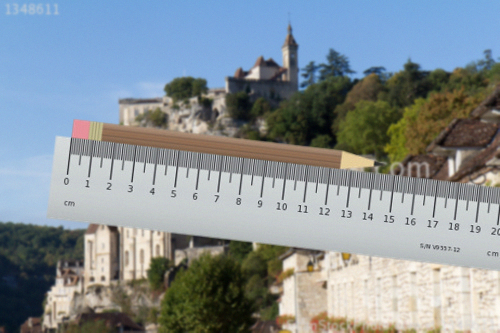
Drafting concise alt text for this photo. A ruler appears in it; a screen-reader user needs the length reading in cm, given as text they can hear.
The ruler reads 14.5 cm
